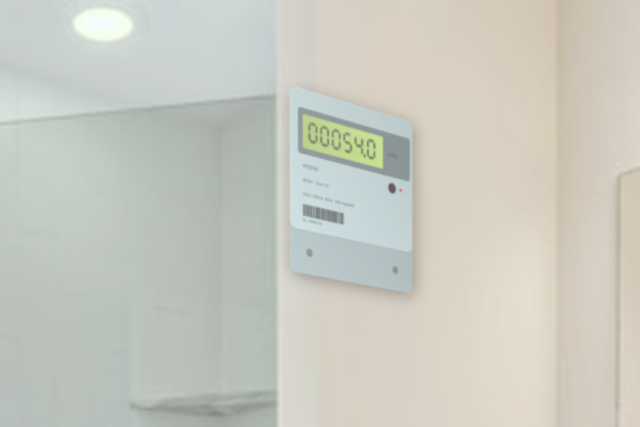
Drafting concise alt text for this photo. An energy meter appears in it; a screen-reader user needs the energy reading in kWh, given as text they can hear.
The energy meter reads 54.0 kWh
